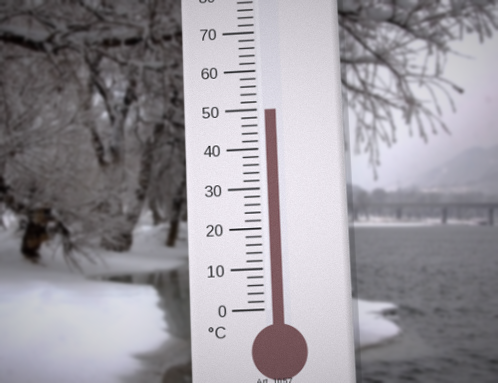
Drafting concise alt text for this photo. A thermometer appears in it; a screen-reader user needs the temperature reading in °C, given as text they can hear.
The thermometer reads 50 °C
